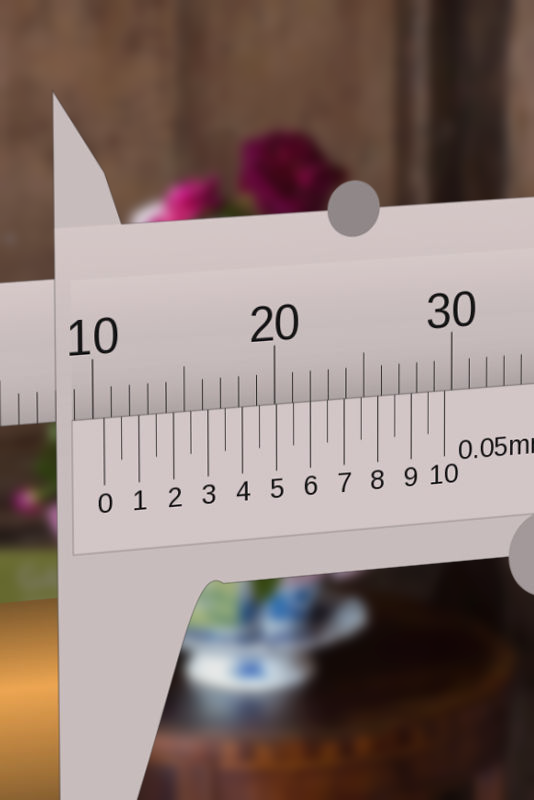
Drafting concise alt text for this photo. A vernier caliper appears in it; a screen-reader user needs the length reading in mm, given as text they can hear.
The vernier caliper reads 10.6 mm
